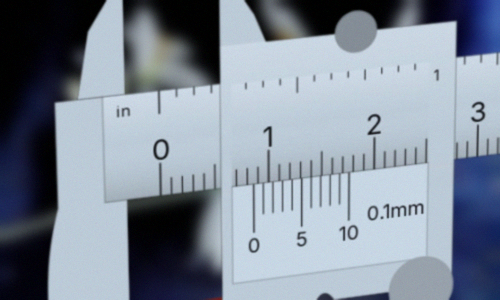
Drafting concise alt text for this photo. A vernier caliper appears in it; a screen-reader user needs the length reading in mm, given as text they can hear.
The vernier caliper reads 8.6 mm
